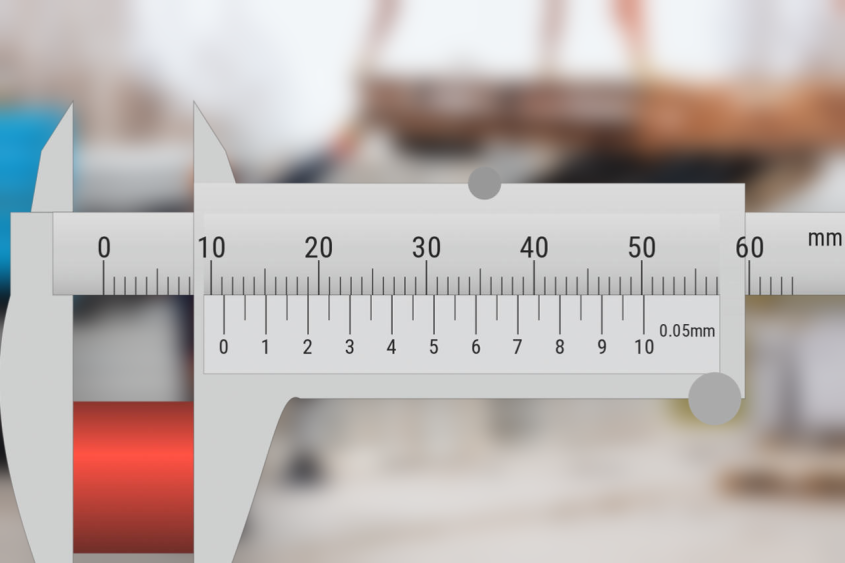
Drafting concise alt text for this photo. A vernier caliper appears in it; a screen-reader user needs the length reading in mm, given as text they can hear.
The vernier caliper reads 11.2 mm
